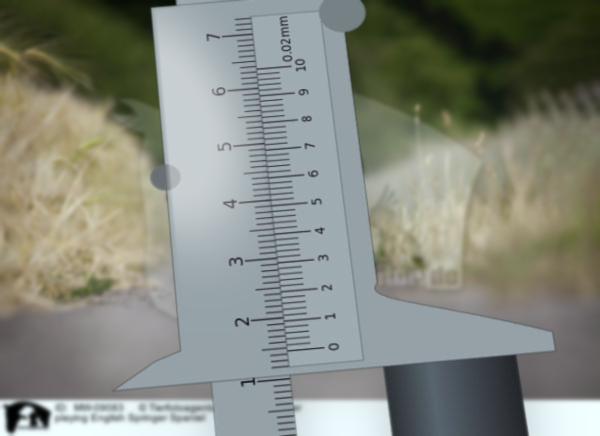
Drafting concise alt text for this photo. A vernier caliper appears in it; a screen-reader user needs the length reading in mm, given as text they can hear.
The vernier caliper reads 14.5 mm
